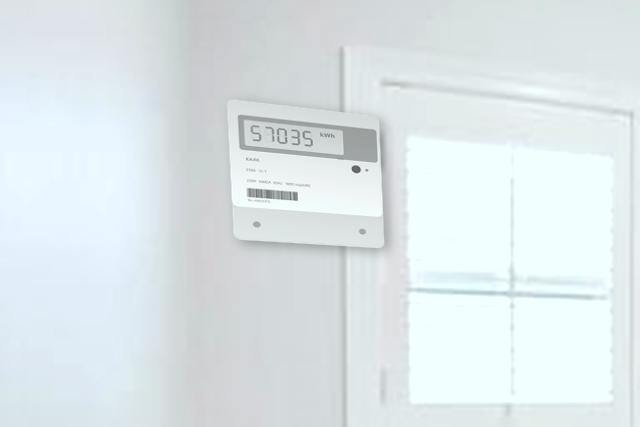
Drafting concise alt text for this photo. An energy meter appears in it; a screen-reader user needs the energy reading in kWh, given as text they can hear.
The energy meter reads 57035 kWh
